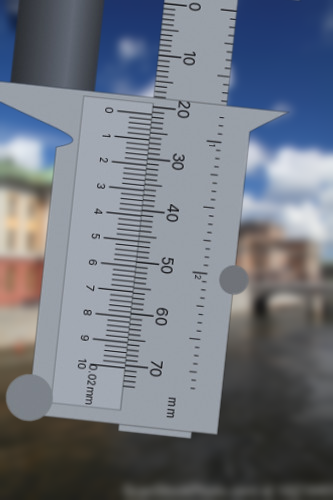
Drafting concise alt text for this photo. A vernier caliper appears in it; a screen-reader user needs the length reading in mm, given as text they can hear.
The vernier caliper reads 21.5 mm
